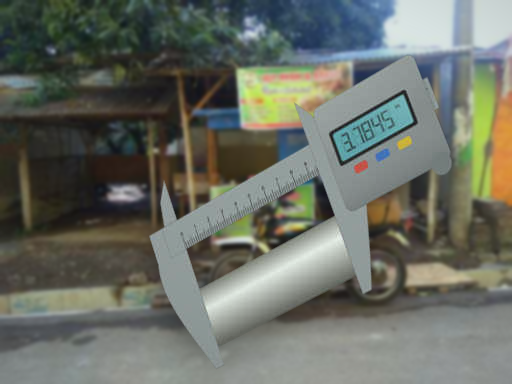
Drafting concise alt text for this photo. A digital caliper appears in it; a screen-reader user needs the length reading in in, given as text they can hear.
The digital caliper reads 3.7845 in
